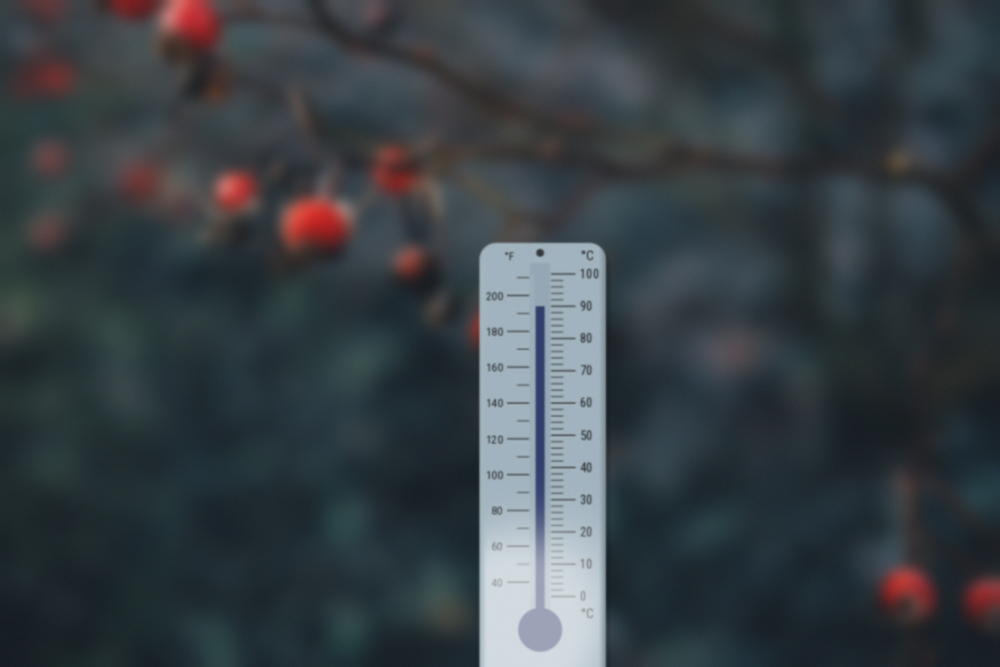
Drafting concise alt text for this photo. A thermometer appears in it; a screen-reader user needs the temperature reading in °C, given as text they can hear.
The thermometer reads 90 °C
